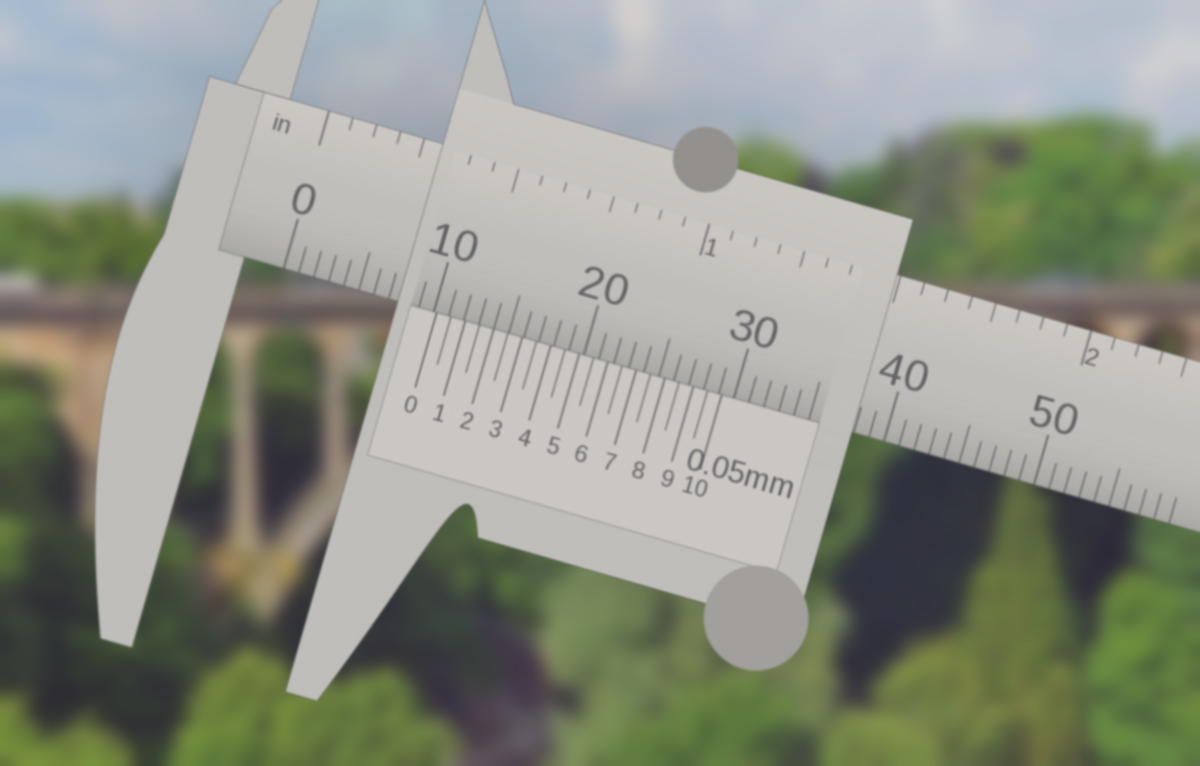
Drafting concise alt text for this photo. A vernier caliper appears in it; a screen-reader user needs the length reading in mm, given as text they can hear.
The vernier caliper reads 10.2 mm
